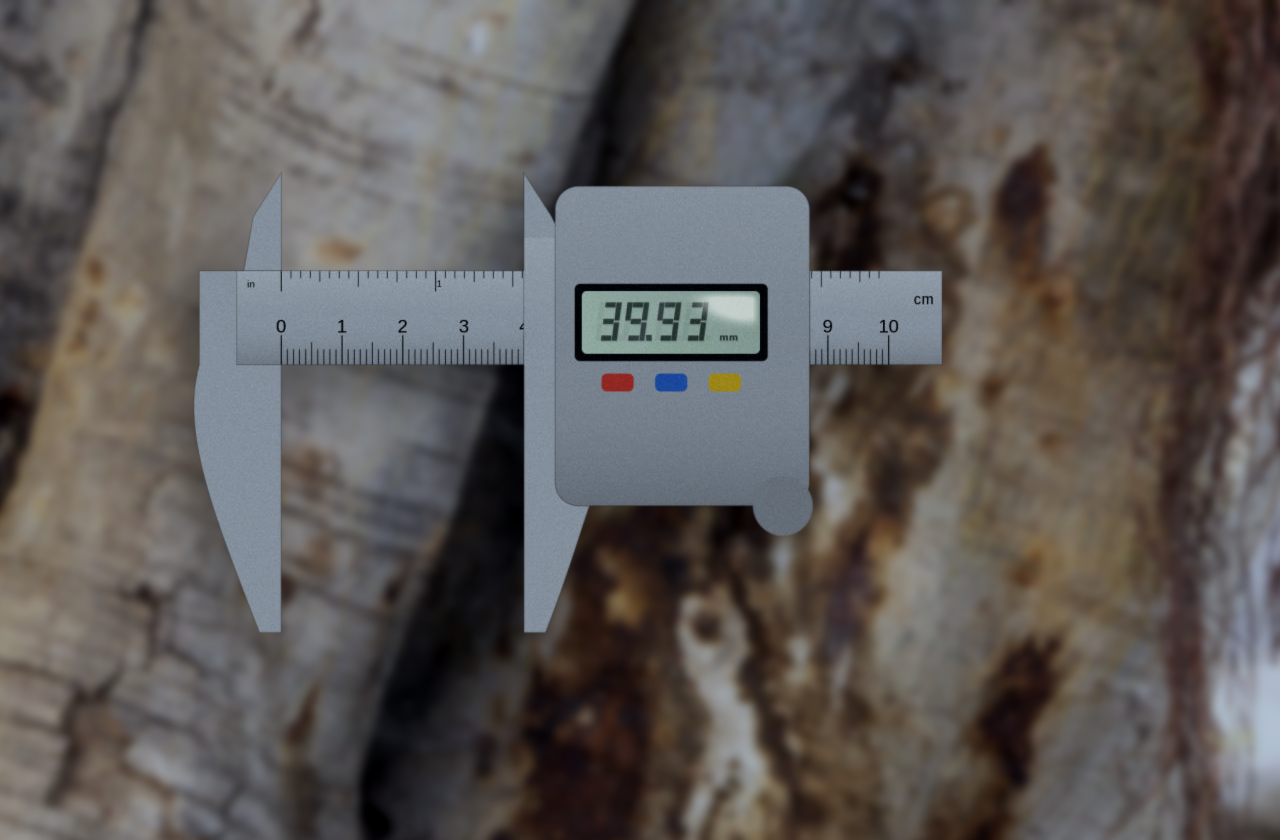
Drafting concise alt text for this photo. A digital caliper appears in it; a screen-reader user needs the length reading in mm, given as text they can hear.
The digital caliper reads 39.93 mm
